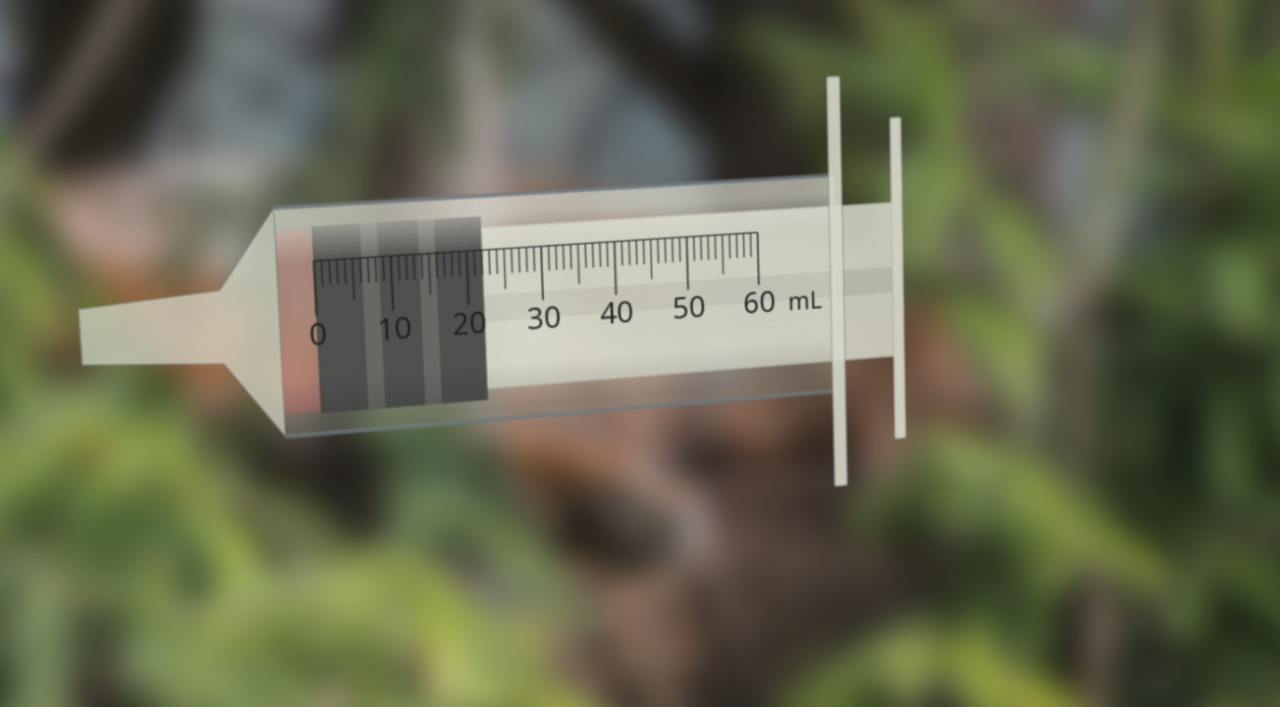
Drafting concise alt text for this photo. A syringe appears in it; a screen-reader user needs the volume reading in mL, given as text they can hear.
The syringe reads 0 mL
